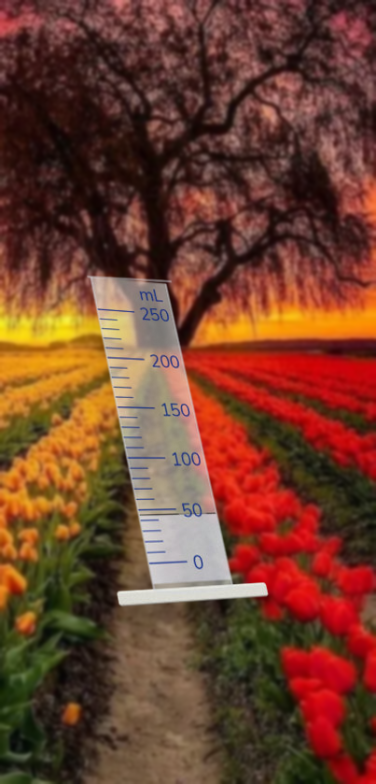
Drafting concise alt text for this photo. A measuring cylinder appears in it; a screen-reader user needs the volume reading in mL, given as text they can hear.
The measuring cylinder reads 45 mL
